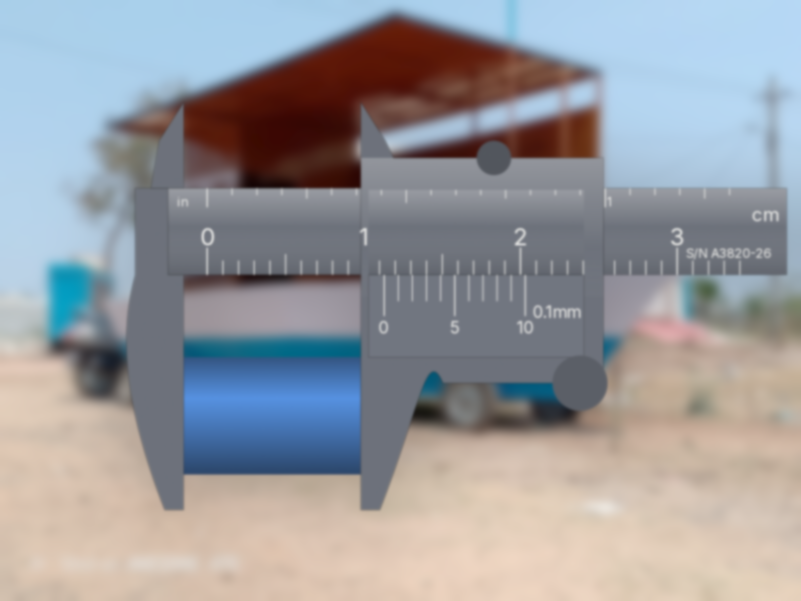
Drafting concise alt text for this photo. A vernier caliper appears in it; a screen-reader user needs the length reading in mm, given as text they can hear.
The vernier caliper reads 11.3 mm
